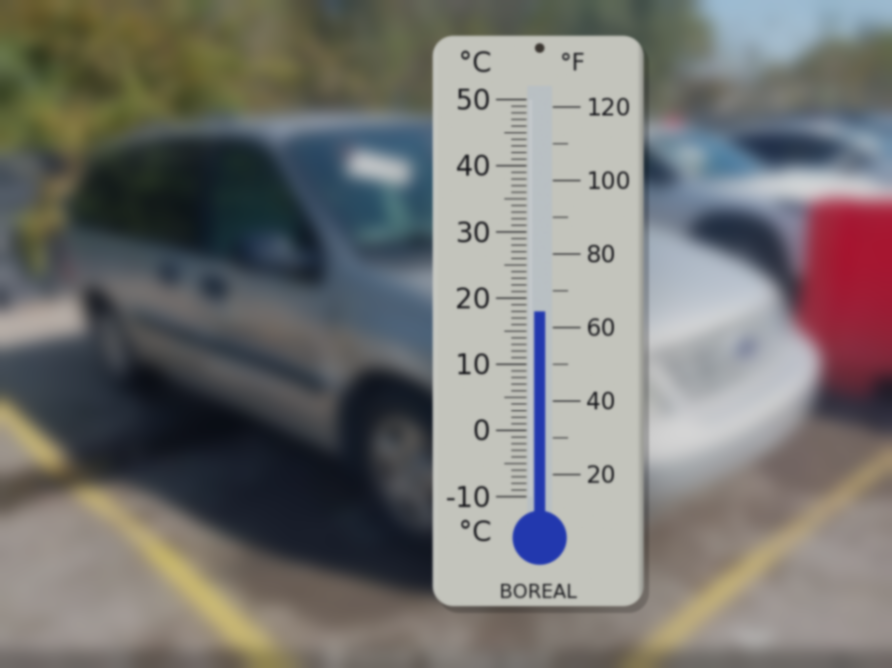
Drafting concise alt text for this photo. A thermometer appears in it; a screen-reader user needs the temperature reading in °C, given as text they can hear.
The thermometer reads 18 °C
